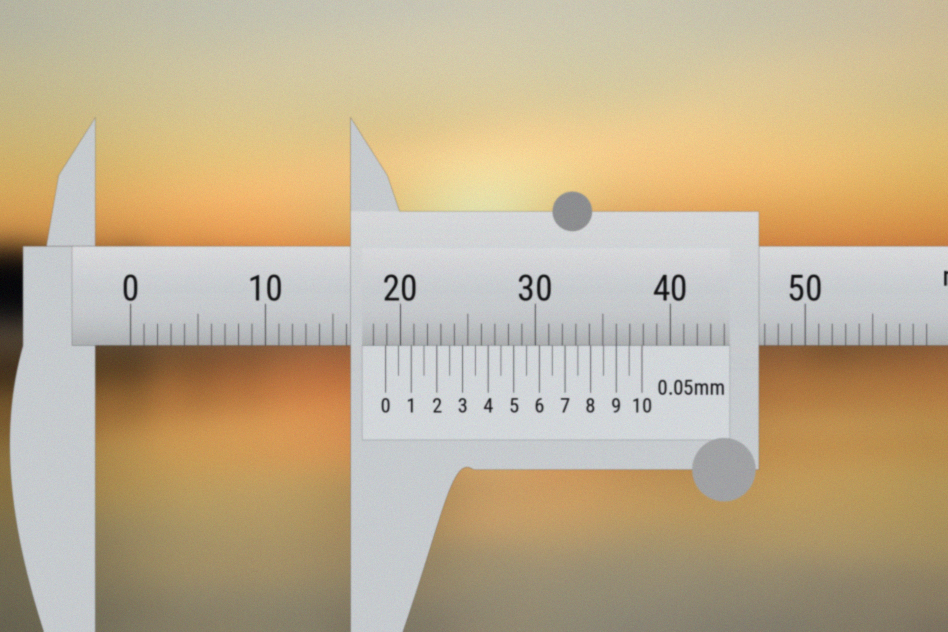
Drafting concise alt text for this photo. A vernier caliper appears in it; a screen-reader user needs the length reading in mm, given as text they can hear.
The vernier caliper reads 18.9 mm
